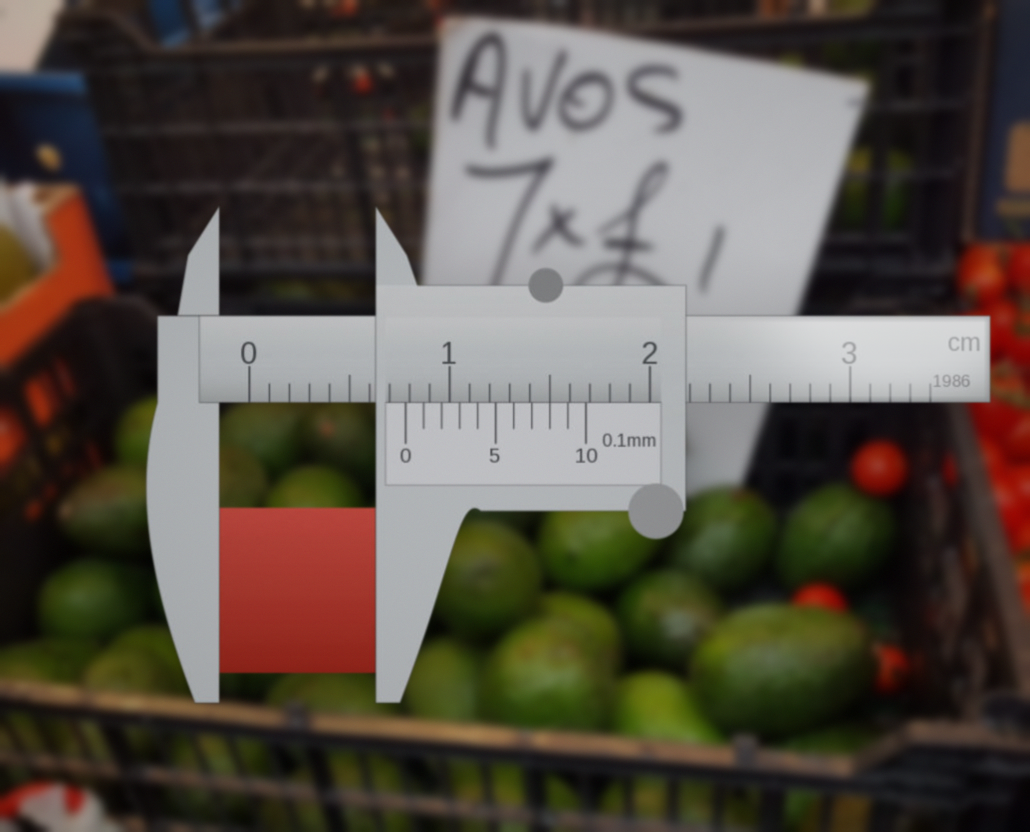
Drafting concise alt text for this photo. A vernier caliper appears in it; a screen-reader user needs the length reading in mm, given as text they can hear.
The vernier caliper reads 7.8 mm
